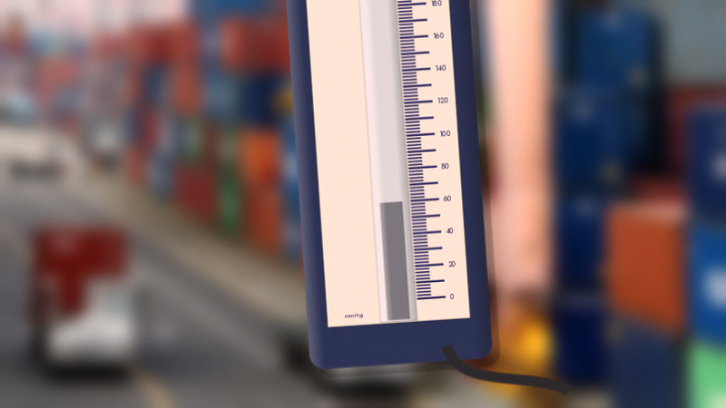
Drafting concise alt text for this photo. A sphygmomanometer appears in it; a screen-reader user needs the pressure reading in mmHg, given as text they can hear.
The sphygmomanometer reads 60 mmHg
